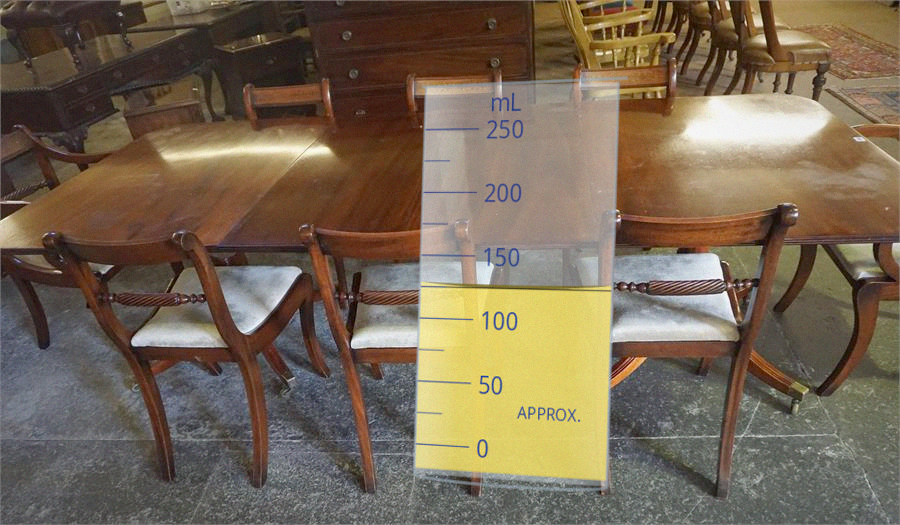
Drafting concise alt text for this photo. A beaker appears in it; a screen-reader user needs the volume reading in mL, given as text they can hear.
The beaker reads 125 mL
